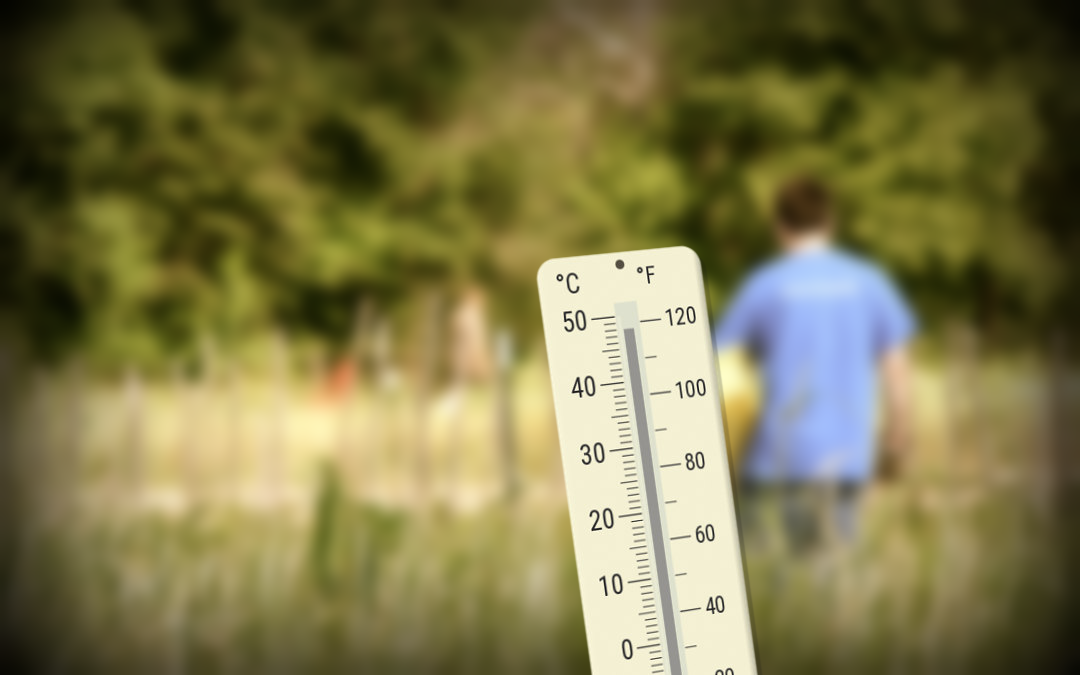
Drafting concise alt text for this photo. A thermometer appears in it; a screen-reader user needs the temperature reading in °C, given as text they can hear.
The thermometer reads 48 °C
